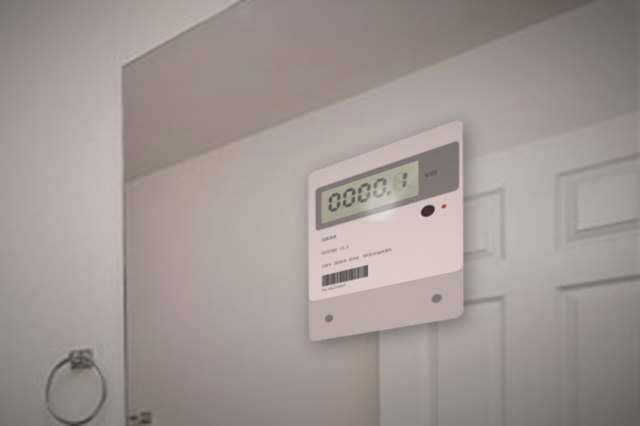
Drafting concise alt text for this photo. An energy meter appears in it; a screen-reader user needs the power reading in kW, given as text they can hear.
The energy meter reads 0.1 kW
